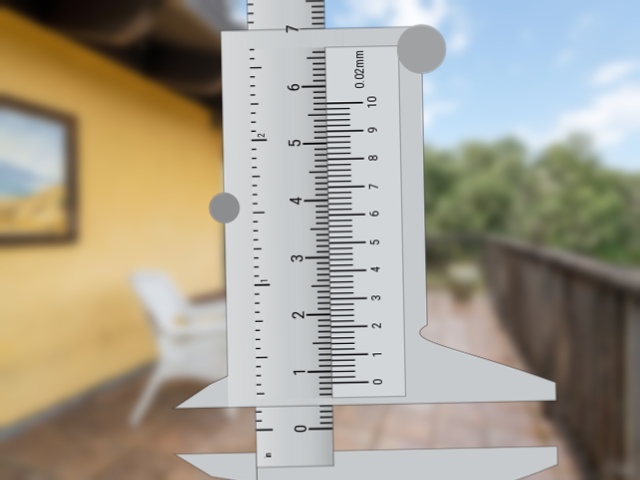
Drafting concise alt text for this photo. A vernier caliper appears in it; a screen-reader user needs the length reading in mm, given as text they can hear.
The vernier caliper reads 8.0 mm
